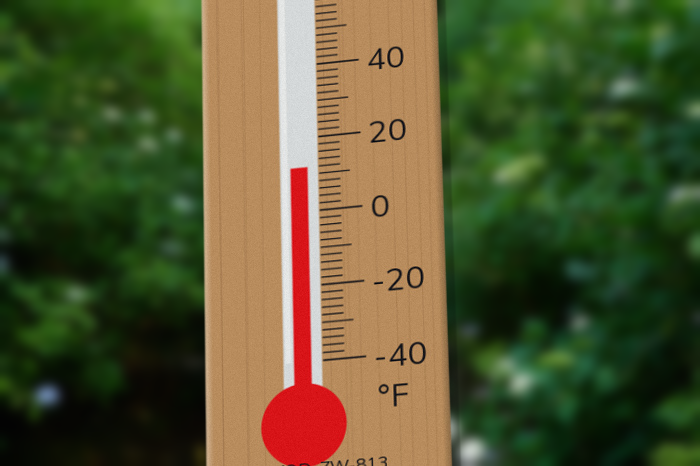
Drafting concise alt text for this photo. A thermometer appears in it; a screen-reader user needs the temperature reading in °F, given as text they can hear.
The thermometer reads 12 °F
